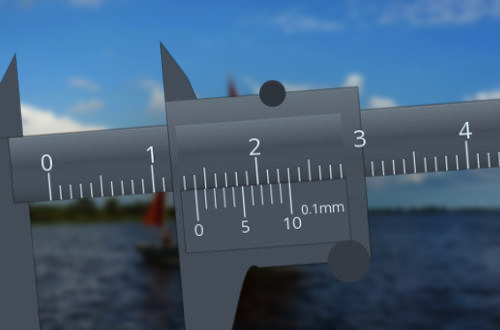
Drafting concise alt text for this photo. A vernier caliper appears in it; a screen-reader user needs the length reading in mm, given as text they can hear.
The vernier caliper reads 14.0 mm
